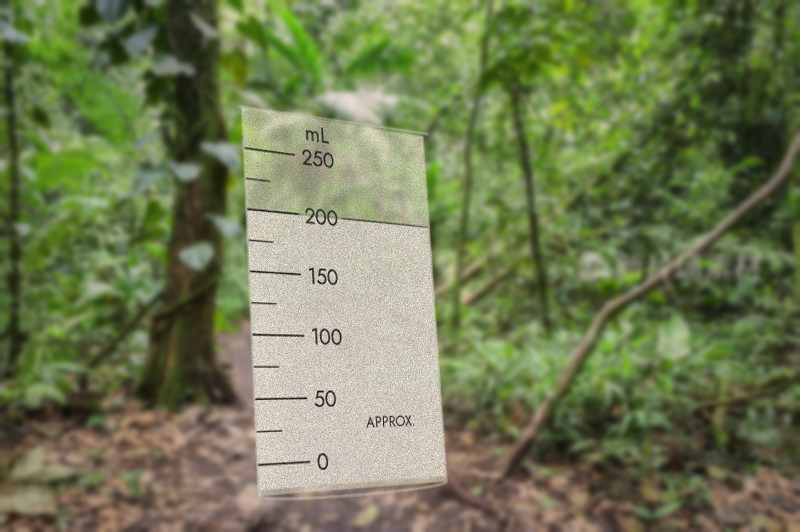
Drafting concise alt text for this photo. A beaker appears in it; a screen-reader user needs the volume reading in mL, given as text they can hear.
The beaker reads 200 mL
